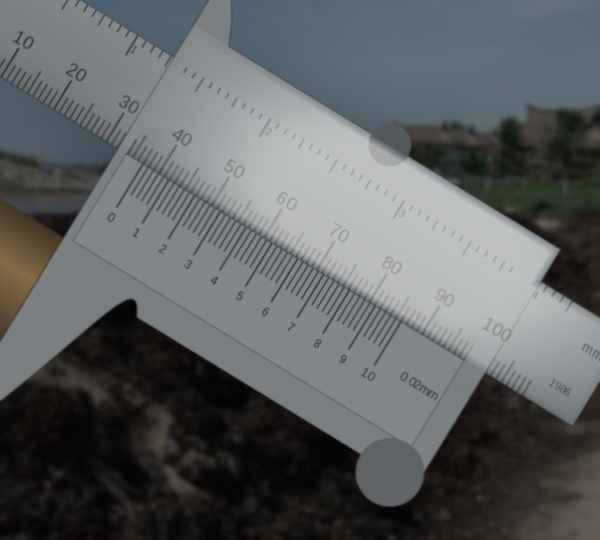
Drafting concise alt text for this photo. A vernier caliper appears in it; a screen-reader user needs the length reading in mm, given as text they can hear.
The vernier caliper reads 37.0 mm
